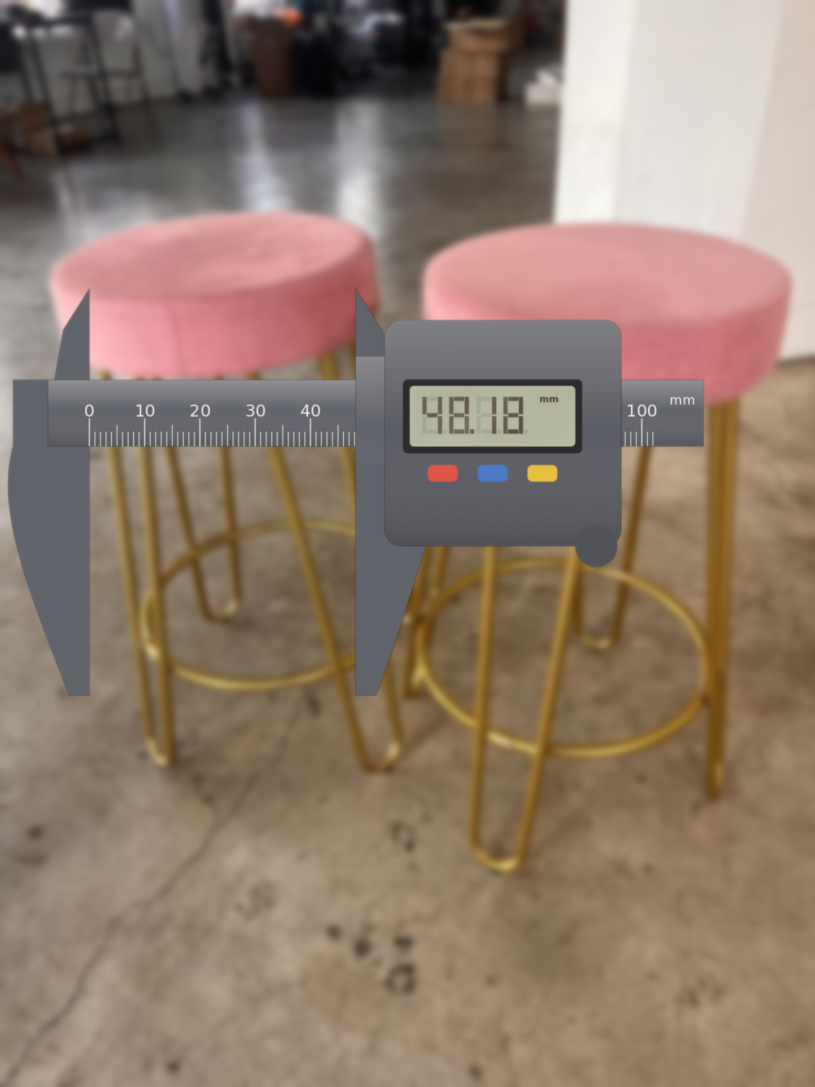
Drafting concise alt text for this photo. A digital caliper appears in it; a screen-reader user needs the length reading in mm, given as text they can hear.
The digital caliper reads 48.18 mm
